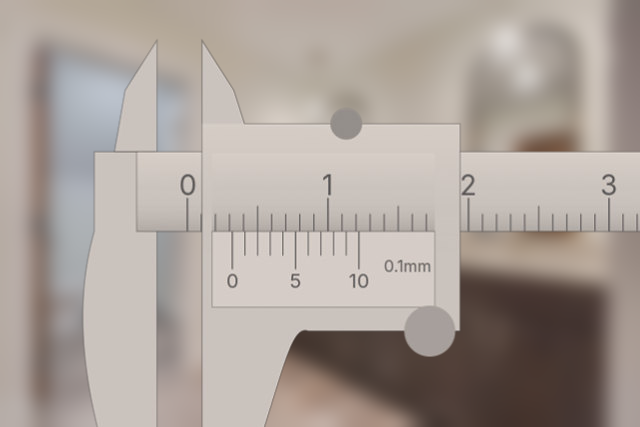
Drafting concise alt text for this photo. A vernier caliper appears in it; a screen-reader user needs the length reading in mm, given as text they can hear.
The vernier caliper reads 3.2 mm
